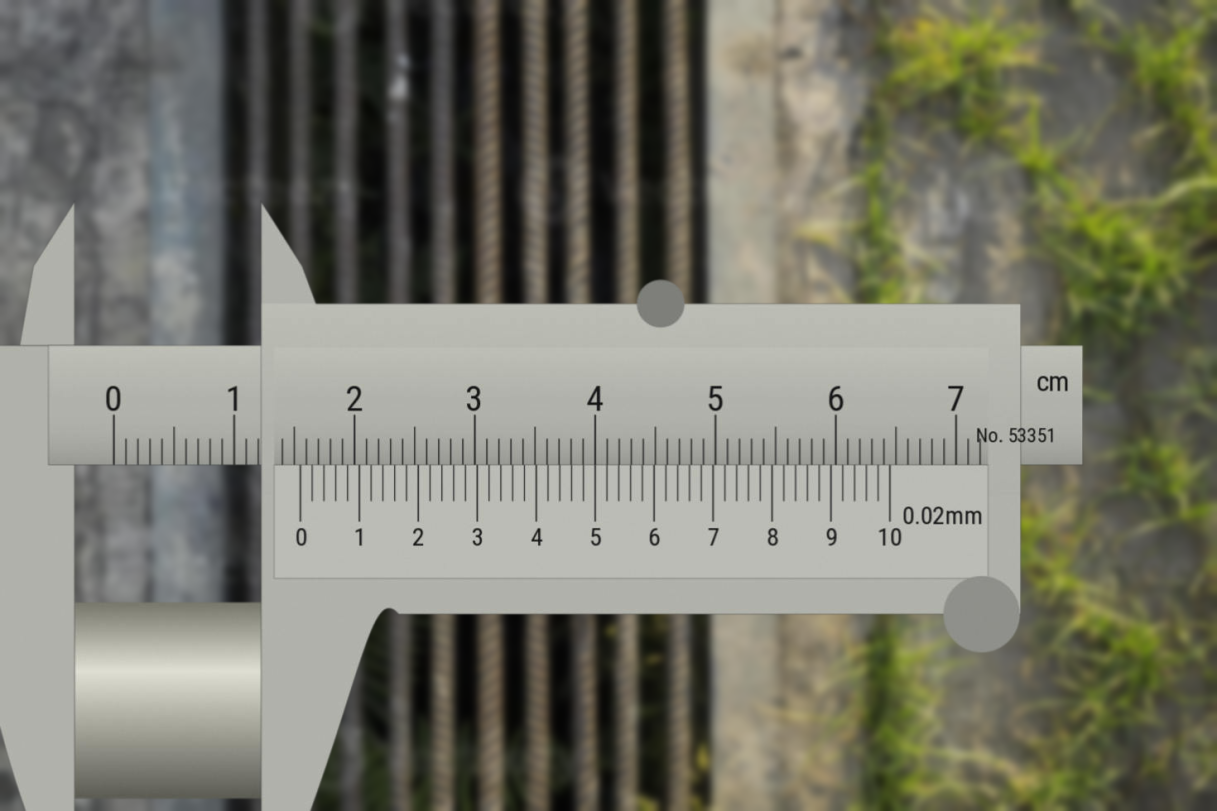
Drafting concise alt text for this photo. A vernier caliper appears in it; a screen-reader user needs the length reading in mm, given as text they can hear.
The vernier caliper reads 15.5 mm
